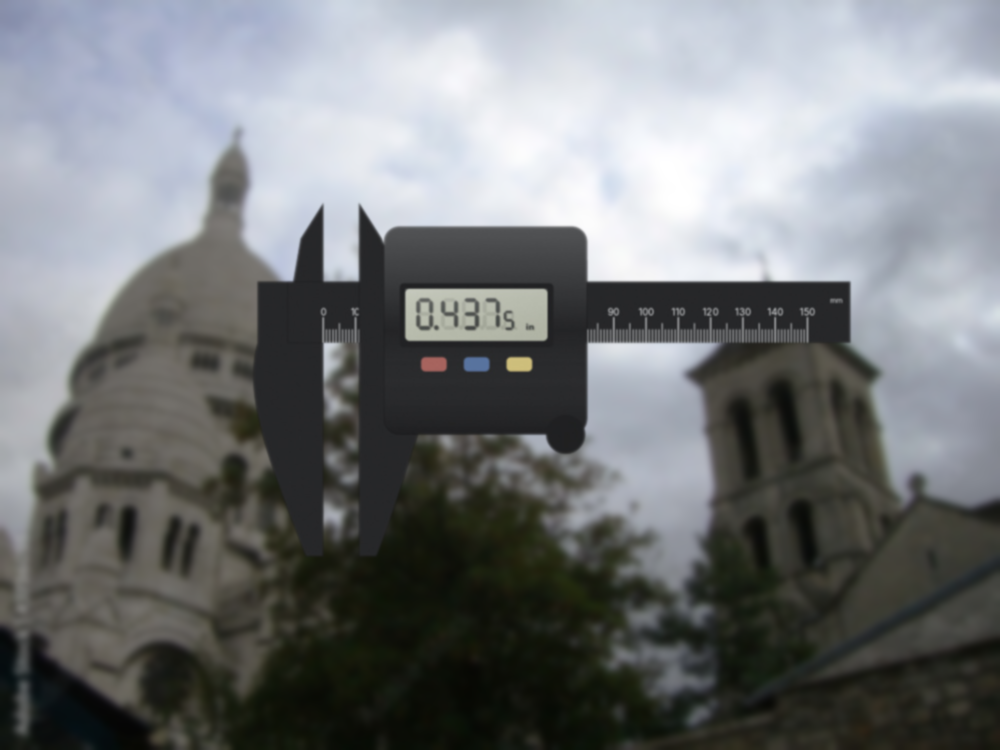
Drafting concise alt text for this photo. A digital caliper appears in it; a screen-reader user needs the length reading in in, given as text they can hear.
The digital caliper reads 0.4375 in
